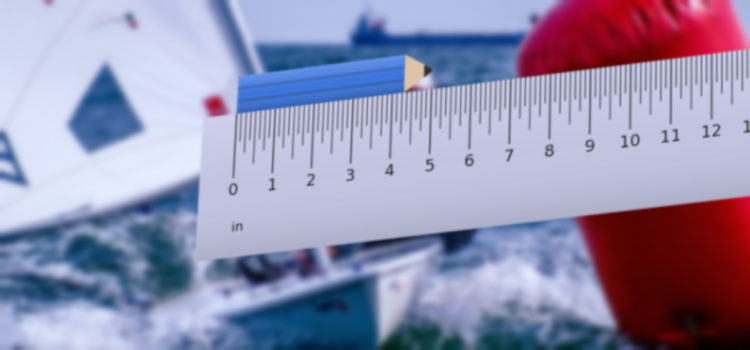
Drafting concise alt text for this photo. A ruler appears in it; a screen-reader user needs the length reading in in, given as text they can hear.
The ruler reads 5 in
